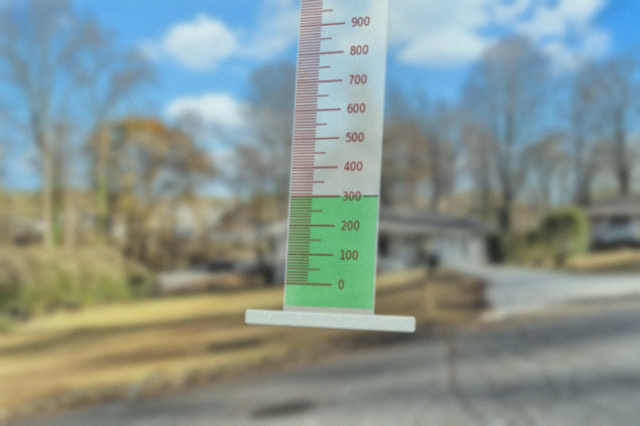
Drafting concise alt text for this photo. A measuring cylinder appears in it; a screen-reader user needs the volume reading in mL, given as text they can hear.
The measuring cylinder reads 300 mL
